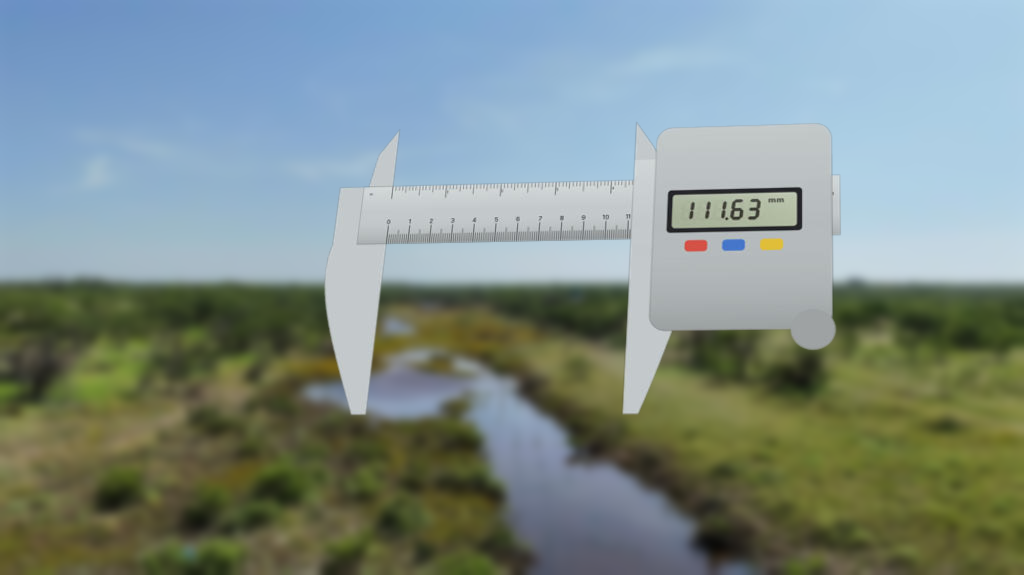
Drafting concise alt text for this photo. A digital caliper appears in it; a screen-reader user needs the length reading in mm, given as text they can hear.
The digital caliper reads 111.63 mm
